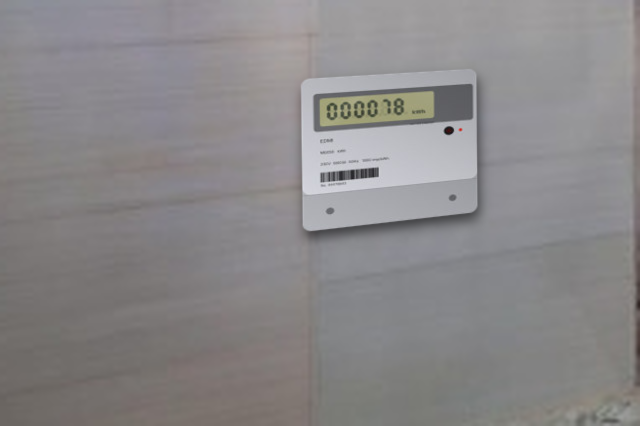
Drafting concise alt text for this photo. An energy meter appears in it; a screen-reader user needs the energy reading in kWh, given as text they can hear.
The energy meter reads 78 kWh
